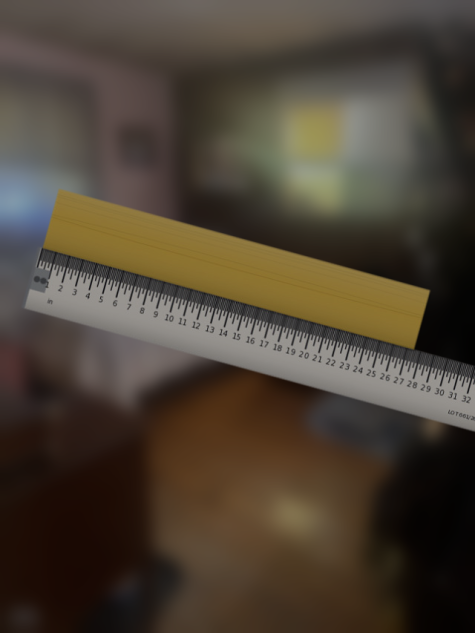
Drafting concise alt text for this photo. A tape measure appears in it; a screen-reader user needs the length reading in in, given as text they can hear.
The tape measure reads 27.5 in
